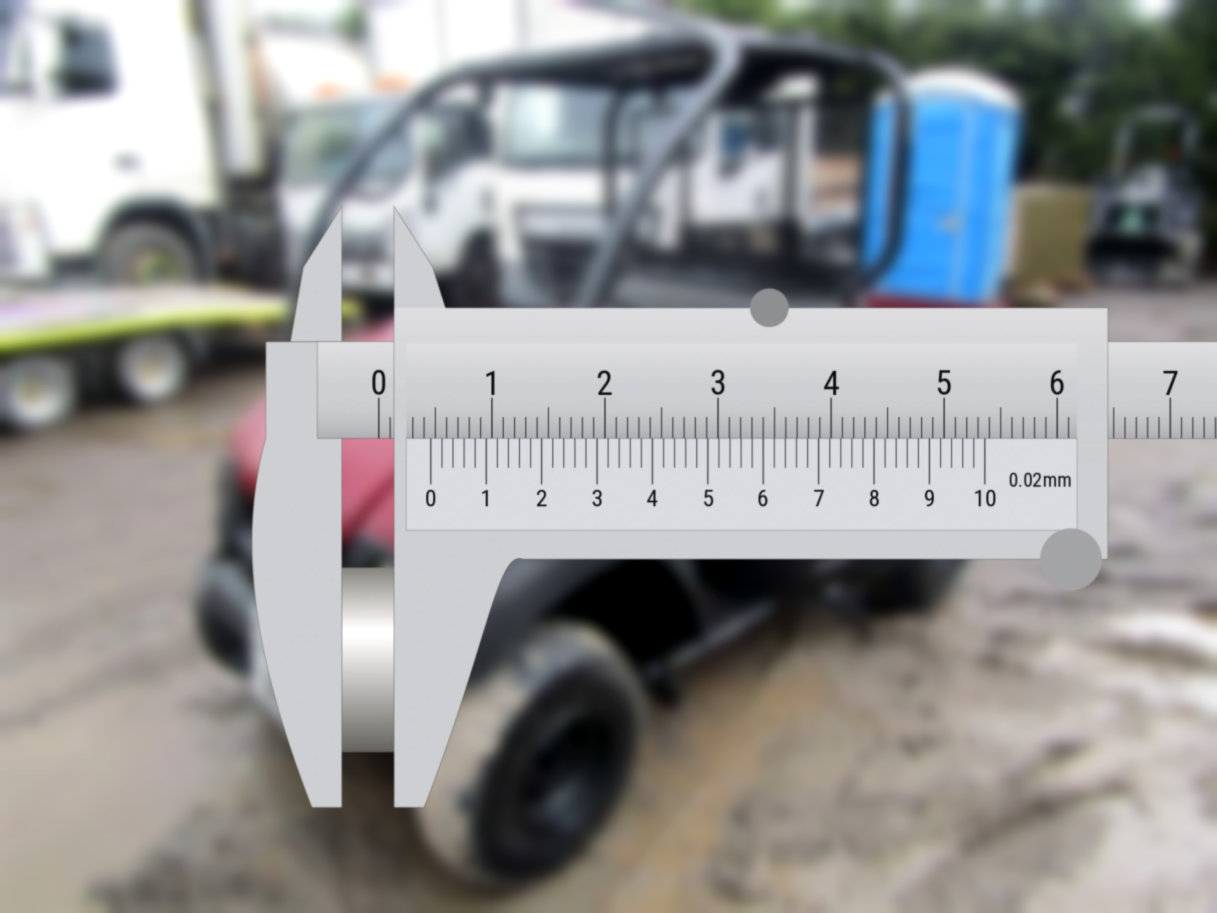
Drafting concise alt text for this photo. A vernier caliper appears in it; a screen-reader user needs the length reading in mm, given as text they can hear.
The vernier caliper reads 4.6 mm
